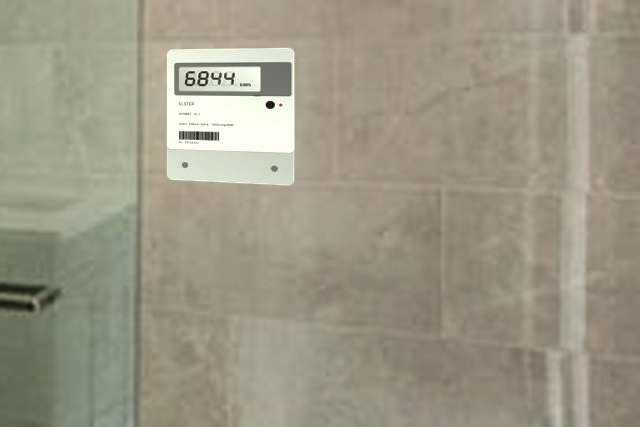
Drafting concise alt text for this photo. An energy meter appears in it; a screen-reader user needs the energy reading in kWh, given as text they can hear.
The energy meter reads 6844 kWh
